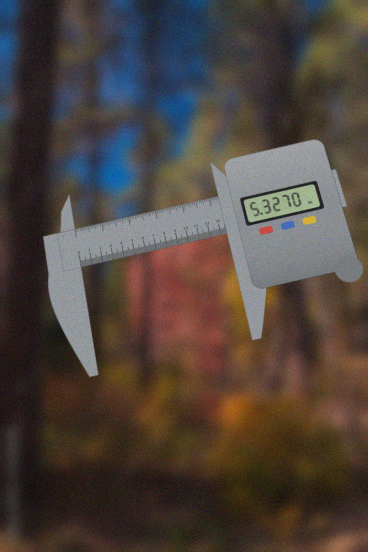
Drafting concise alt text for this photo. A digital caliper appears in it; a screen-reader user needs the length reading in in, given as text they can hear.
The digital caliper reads 5.3270 in
